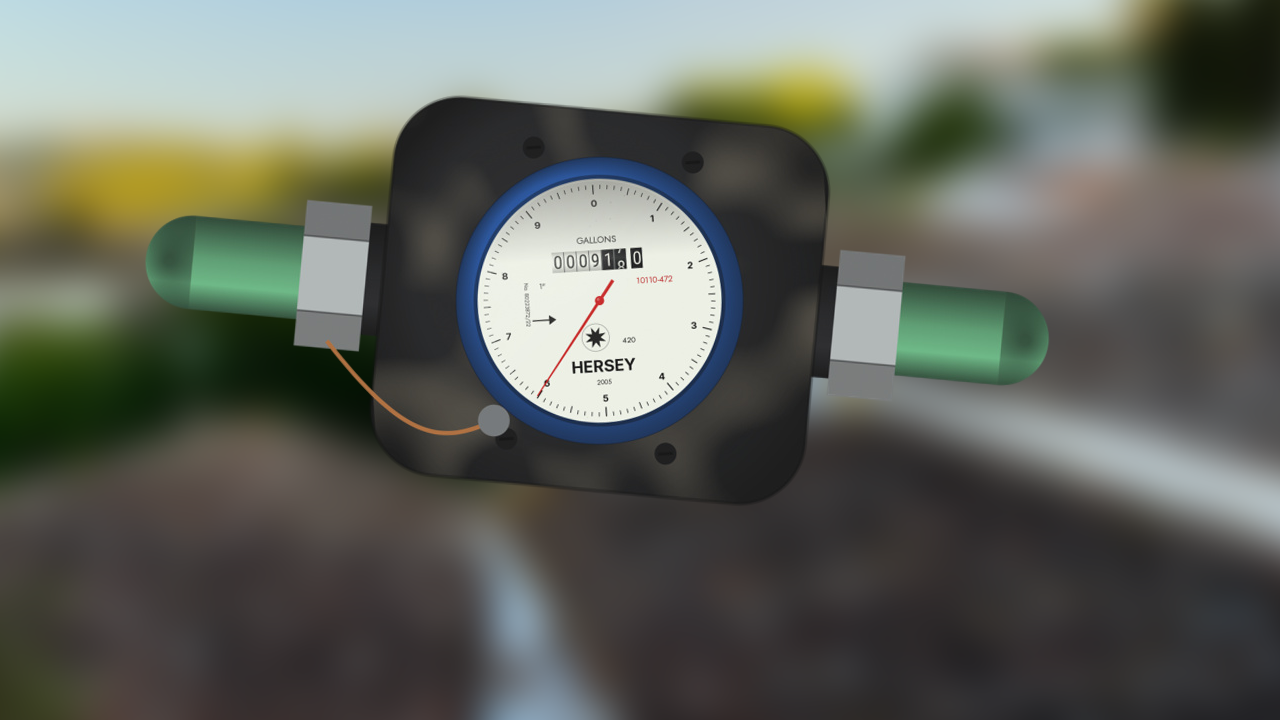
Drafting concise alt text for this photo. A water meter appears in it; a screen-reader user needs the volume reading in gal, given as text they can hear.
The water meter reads 9176.0 gal
